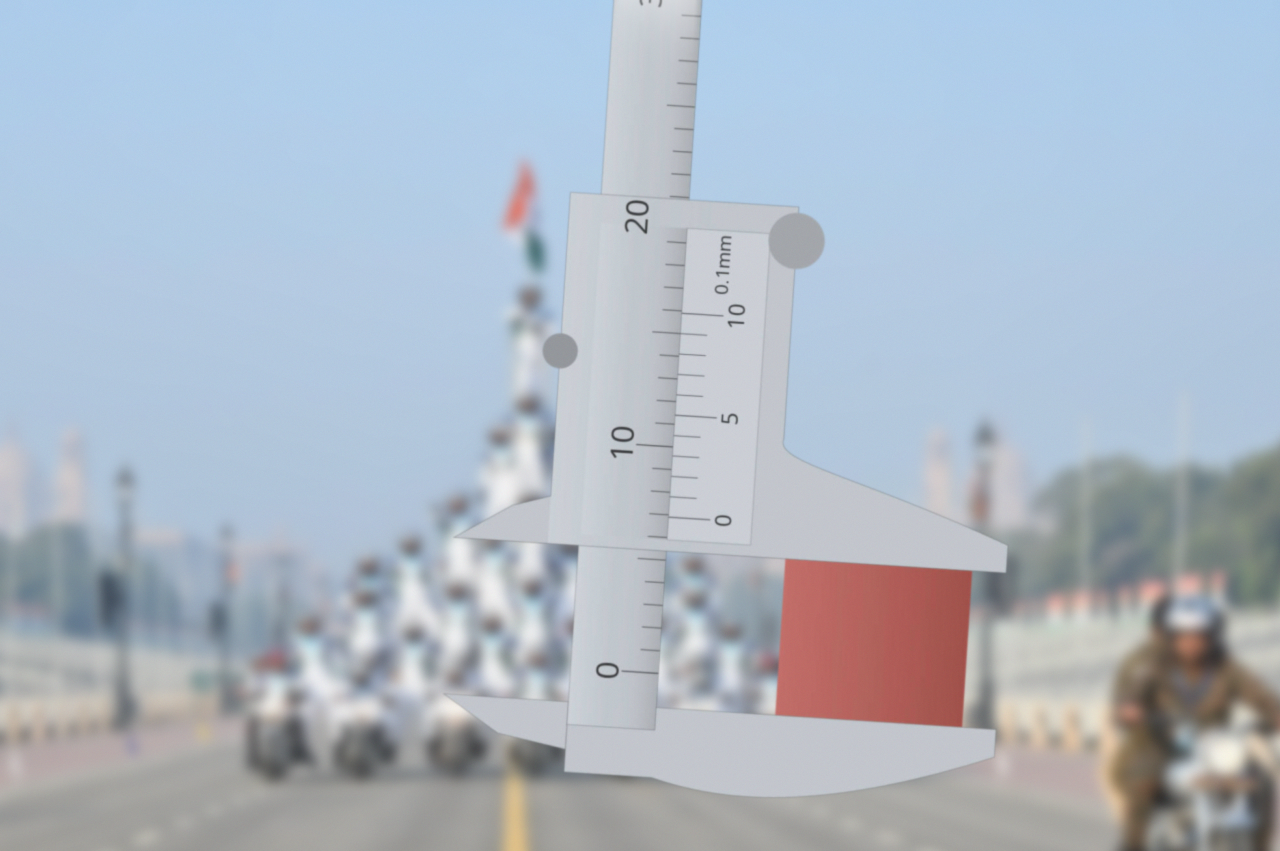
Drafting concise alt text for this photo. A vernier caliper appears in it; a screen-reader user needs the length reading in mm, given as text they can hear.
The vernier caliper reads 6.9 mm
